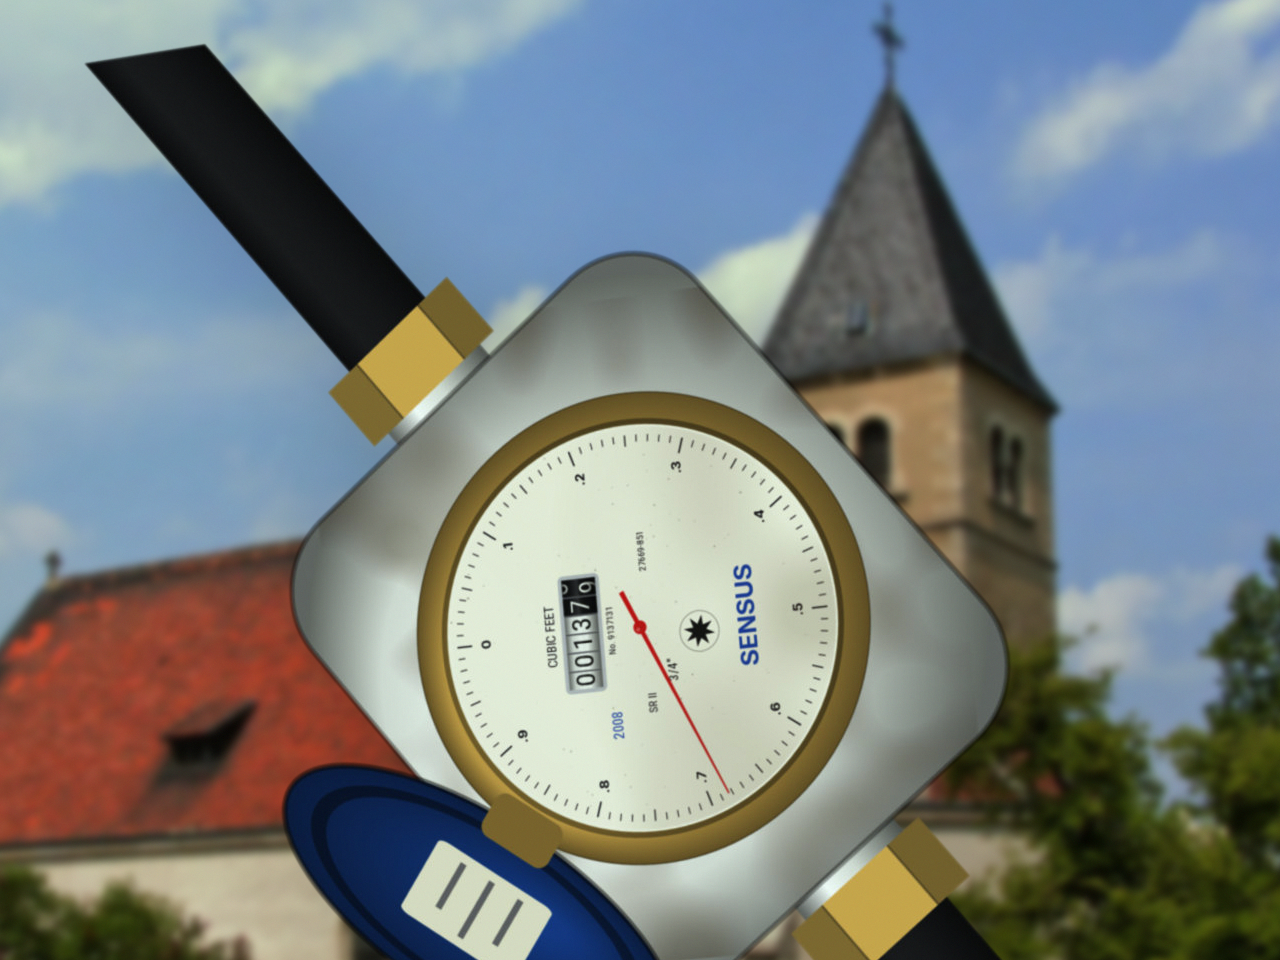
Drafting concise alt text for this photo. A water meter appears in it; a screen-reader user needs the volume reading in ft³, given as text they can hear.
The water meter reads 1378.68 ft³
